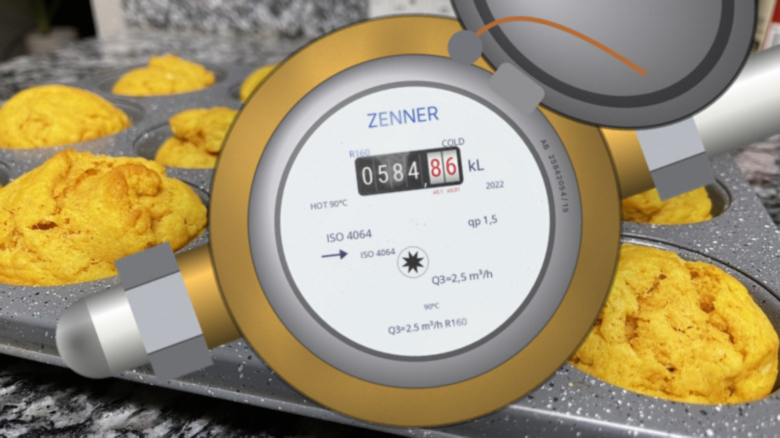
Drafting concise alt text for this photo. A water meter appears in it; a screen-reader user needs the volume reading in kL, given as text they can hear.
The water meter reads 584.86 kL
